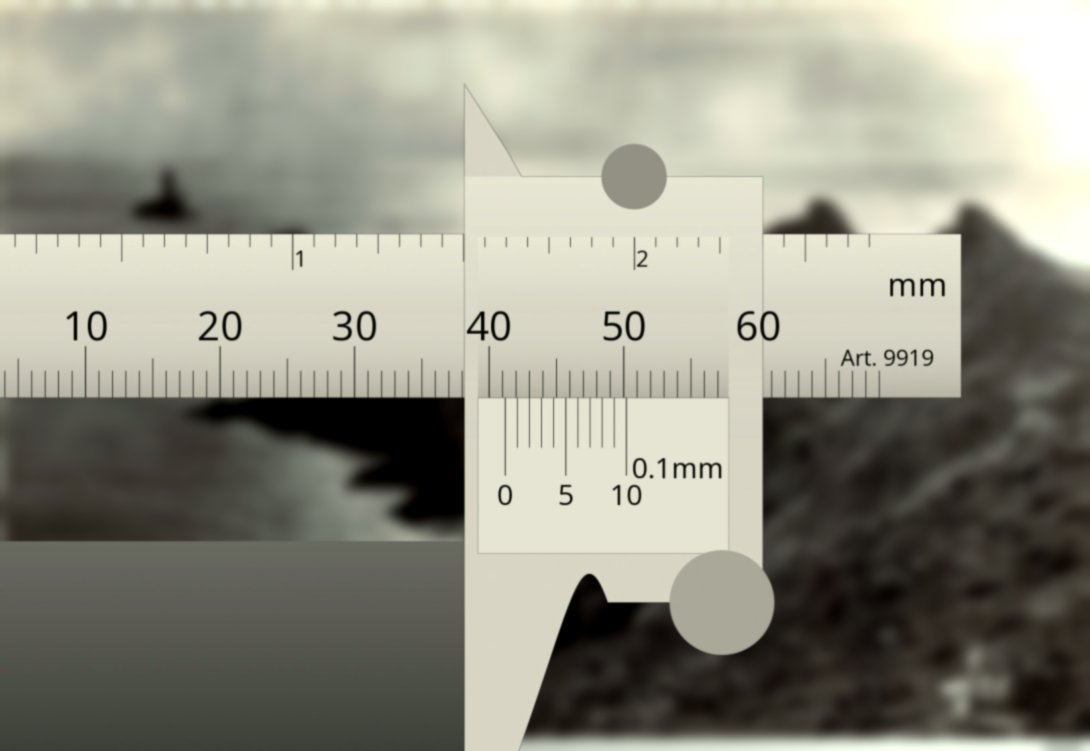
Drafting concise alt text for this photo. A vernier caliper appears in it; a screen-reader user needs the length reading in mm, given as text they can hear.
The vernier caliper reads 41.2 mm
